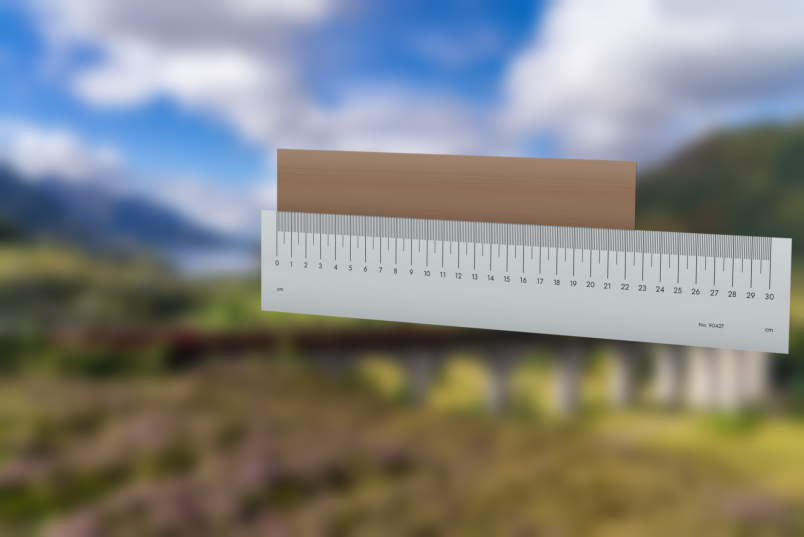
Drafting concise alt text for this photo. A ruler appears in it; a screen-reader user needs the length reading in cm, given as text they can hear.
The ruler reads 22.5 cm
